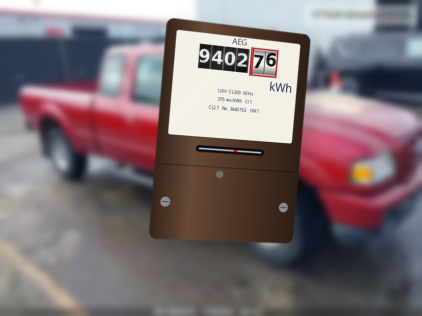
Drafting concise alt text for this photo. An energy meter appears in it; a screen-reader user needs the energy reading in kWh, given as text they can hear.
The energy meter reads 9402.76 kWh
